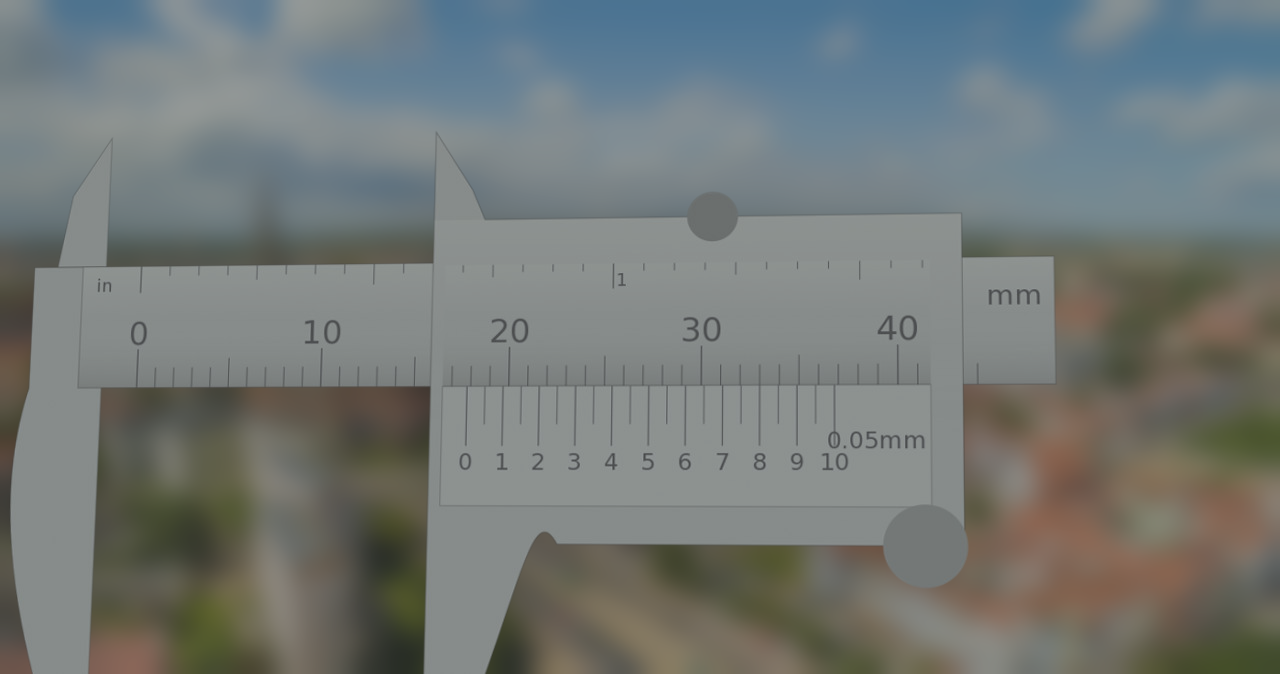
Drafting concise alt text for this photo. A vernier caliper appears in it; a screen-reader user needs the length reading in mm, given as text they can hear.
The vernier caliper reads 17.8 mm
